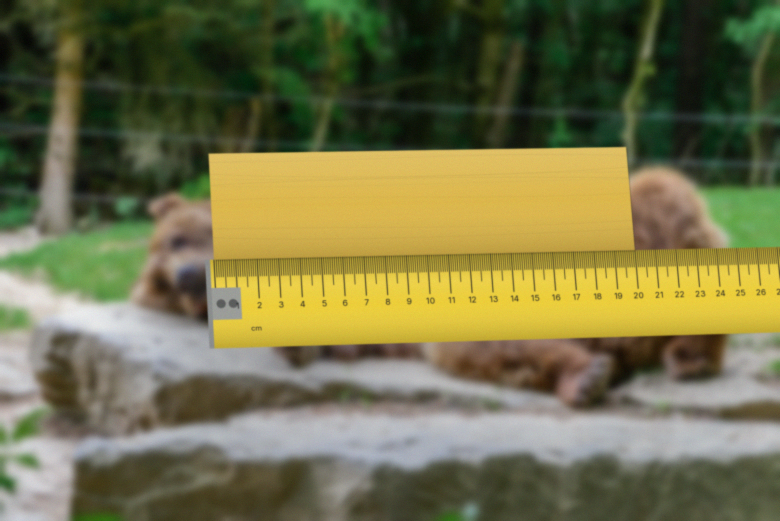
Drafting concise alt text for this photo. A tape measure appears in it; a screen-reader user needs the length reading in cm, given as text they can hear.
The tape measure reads 20 cm
